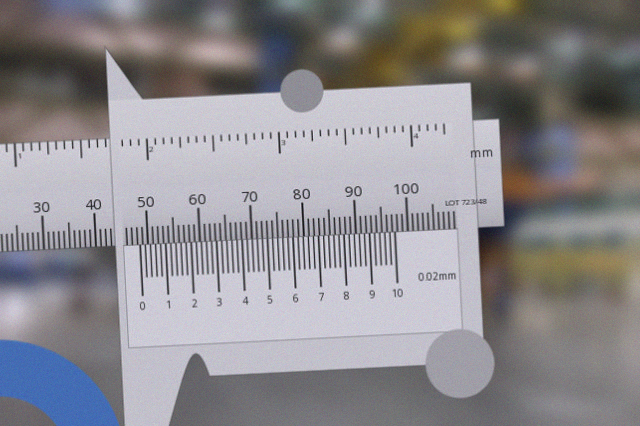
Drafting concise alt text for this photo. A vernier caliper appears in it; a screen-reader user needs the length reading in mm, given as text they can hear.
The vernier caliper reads 48.5 mm
